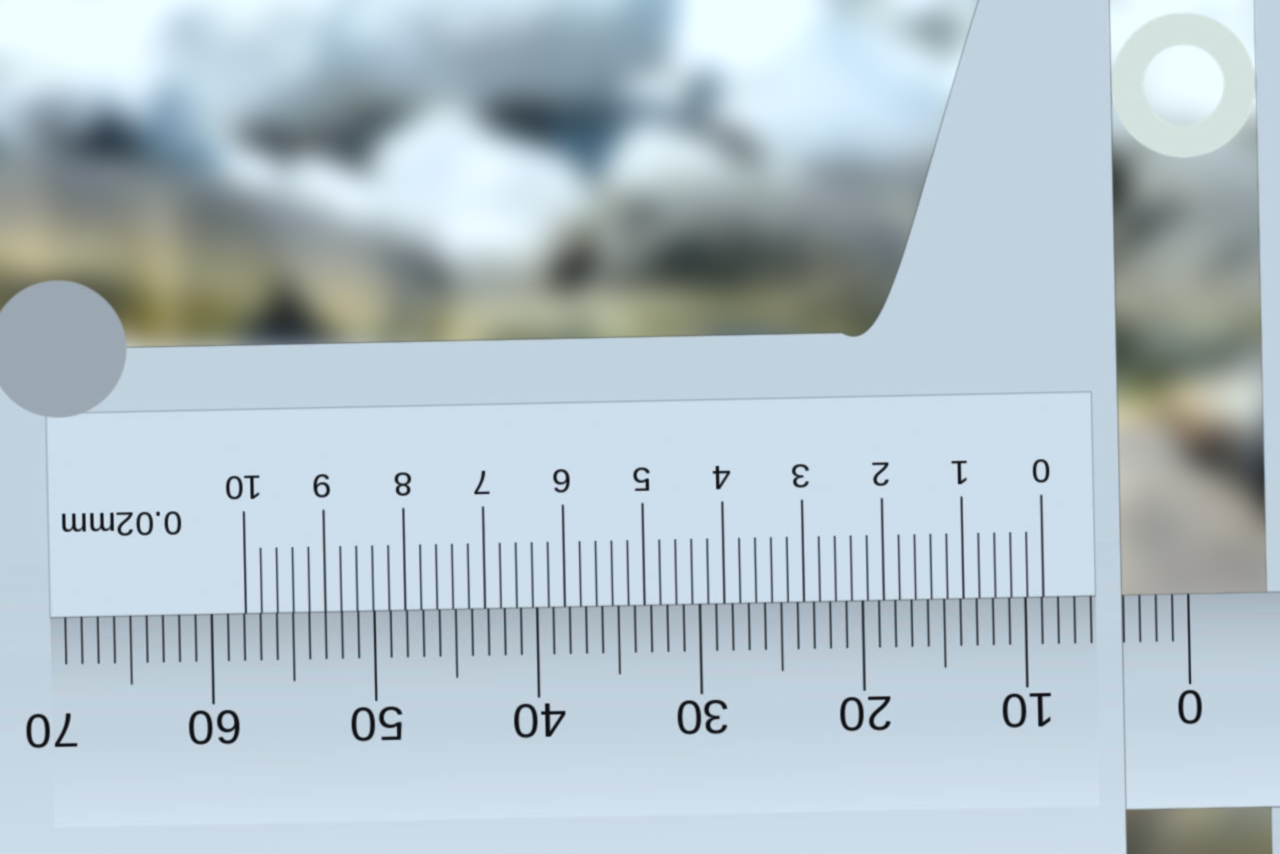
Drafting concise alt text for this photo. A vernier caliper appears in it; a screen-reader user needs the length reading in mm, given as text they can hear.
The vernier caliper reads 8.9 mm
